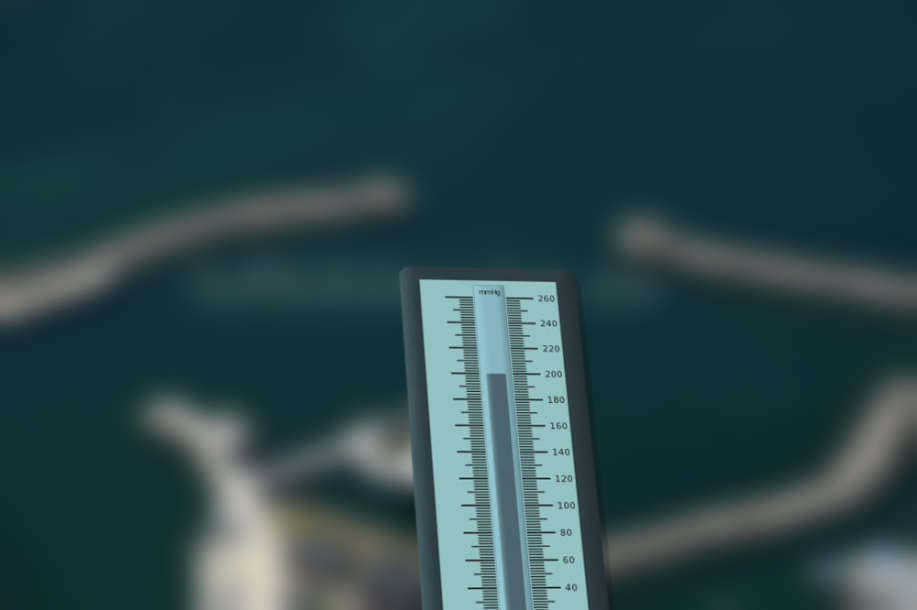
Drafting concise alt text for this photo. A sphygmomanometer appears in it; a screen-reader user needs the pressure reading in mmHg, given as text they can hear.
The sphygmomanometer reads 200 mmHg
